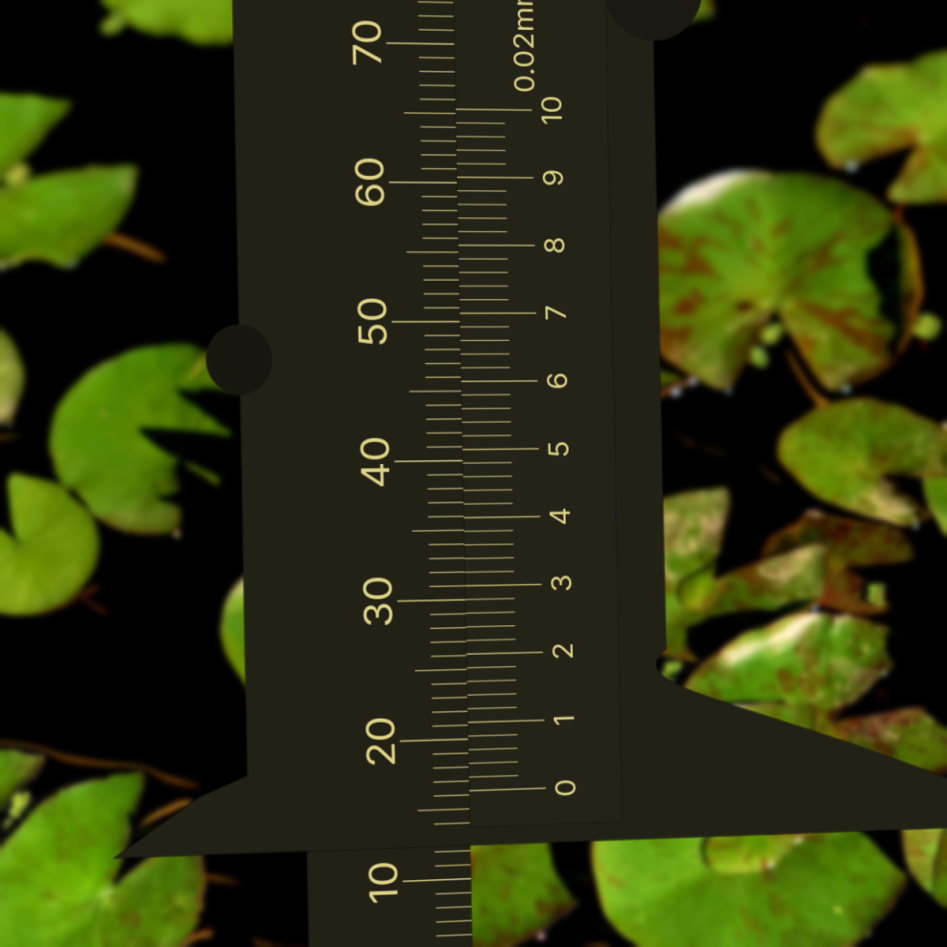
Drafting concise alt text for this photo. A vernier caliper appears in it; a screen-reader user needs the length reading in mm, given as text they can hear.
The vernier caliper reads 16.3 mm
